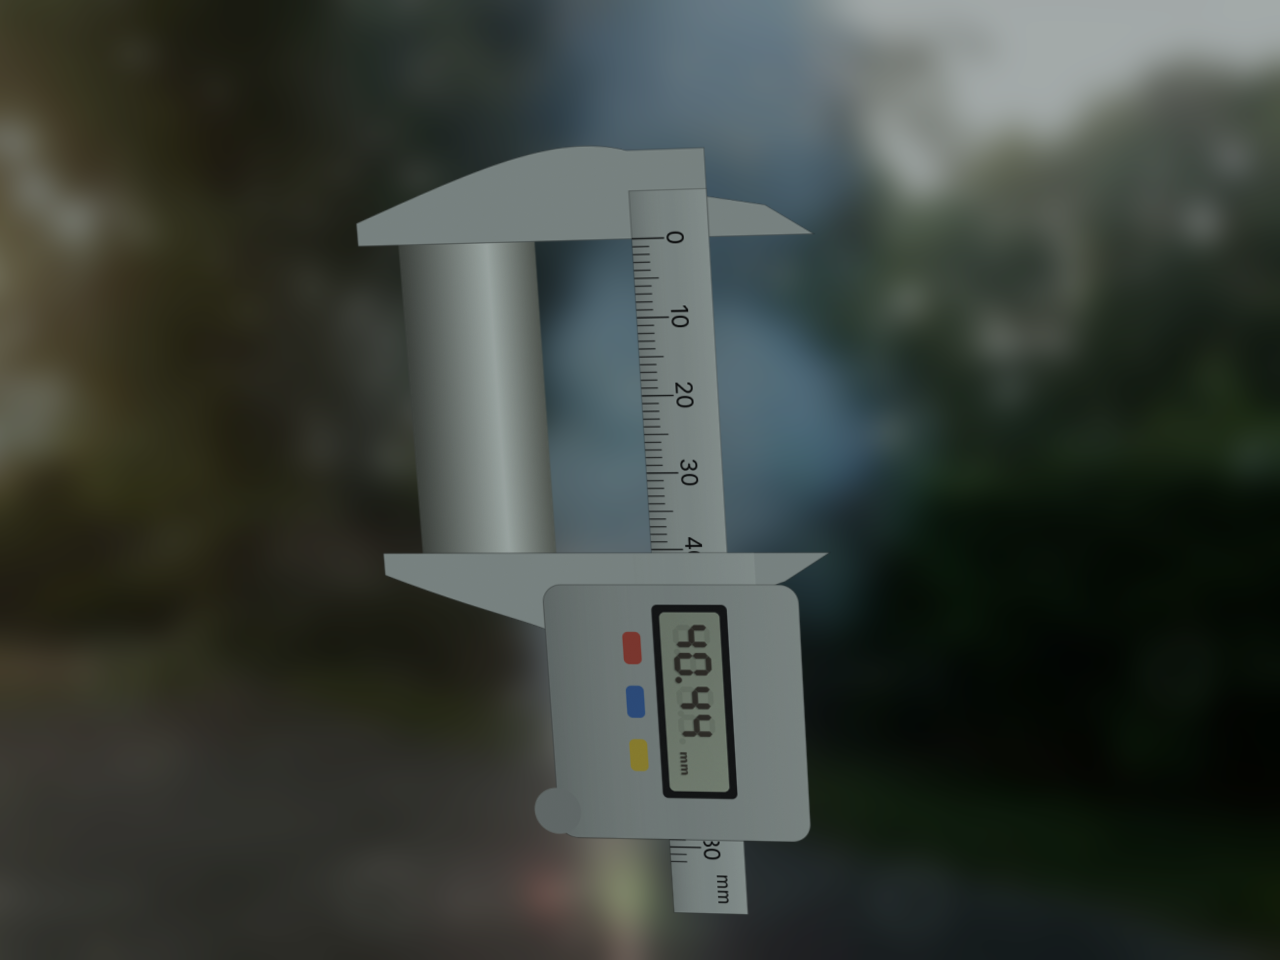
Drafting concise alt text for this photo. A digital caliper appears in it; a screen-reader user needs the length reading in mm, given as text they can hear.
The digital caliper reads 40.44 mm
